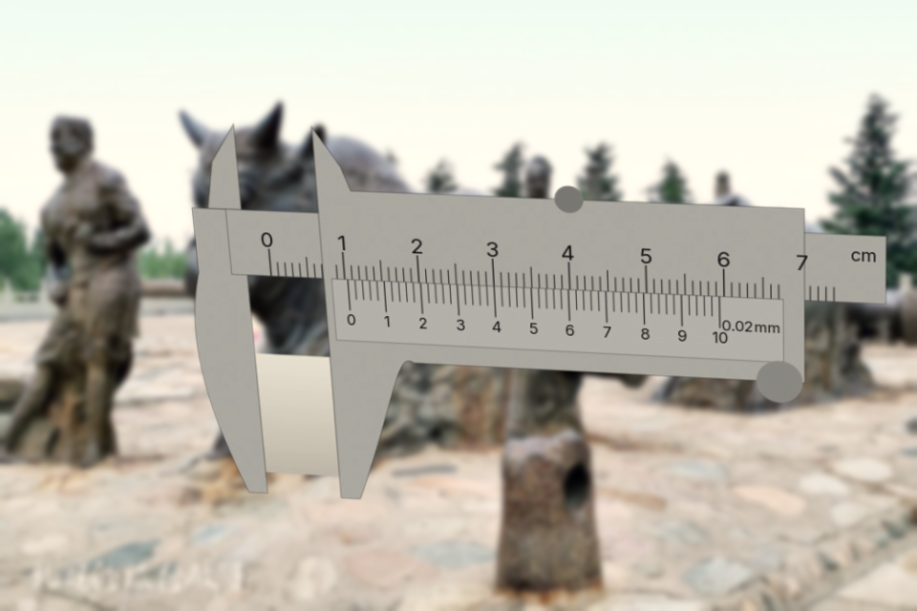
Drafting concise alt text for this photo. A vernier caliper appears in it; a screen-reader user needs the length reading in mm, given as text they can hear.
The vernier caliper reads 10.4 mm
